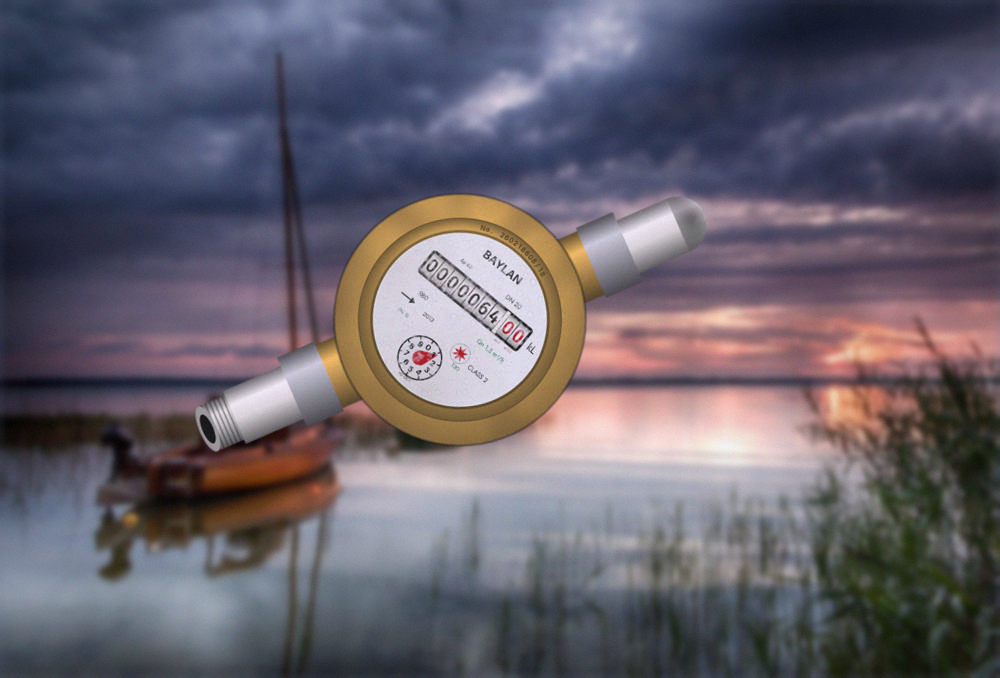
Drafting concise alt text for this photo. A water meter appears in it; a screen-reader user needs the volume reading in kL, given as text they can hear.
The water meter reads 64.001 kL
